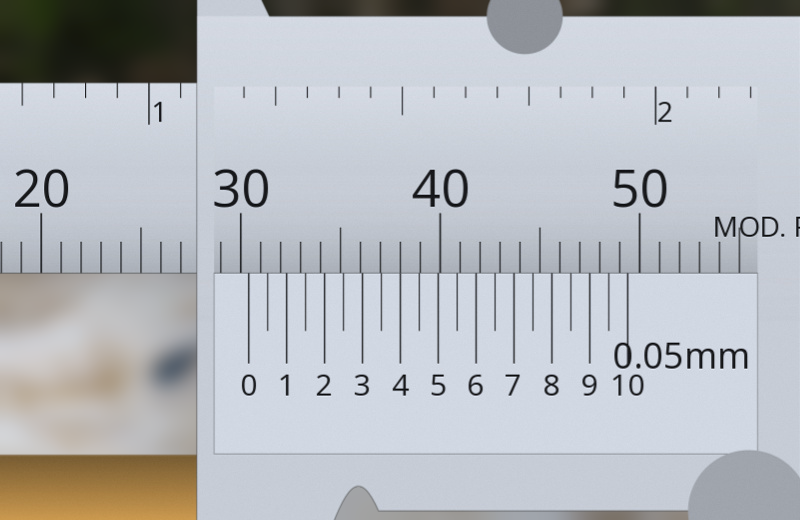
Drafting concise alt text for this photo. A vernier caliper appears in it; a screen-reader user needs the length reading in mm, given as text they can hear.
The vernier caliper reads 30.4 mm
